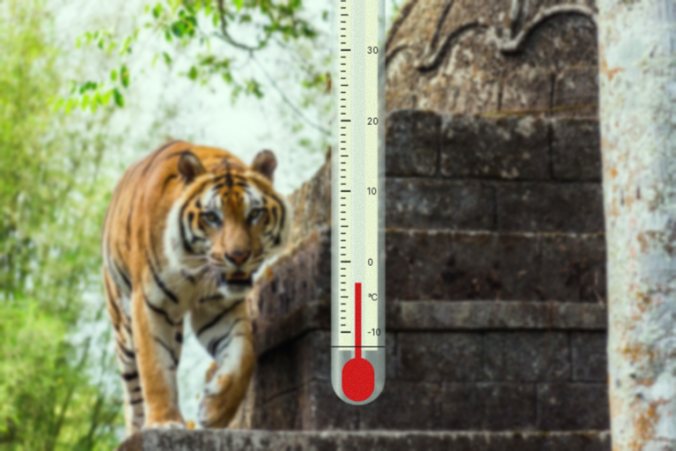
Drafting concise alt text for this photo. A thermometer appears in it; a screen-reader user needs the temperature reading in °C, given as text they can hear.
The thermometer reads -3 °C
